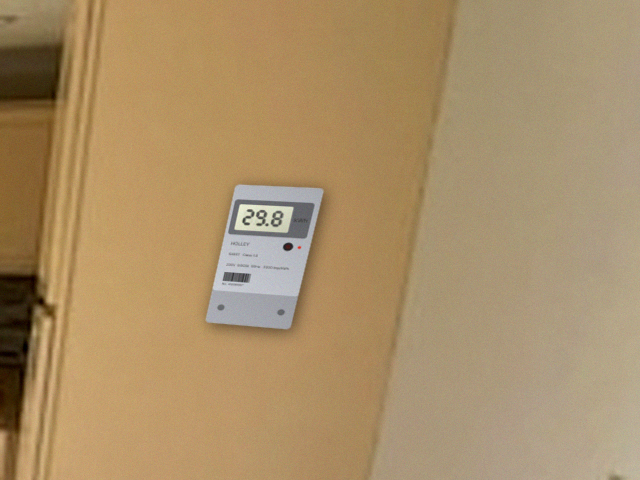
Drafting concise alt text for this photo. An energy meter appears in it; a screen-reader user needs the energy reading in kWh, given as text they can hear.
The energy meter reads 29.8 kWh
